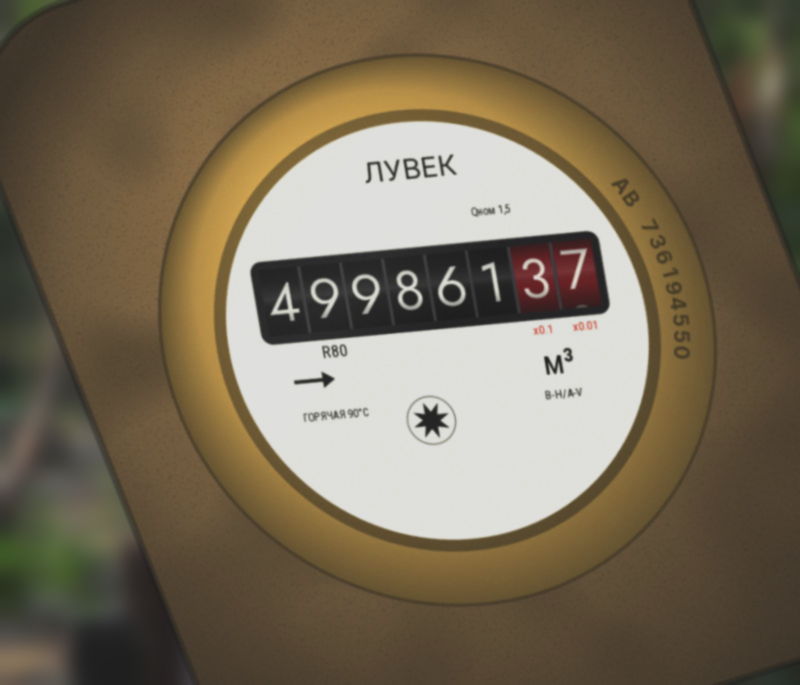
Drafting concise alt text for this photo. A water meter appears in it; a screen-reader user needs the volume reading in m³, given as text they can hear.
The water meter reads 499861.37 m³
